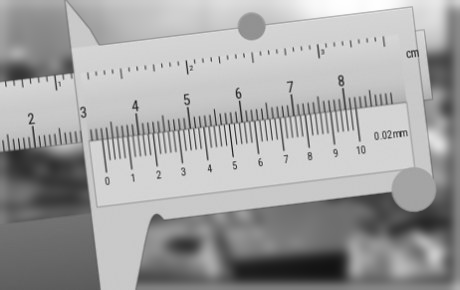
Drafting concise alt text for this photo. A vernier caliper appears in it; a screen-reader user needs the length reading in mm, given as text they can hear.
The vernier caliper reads 33.0 mm
